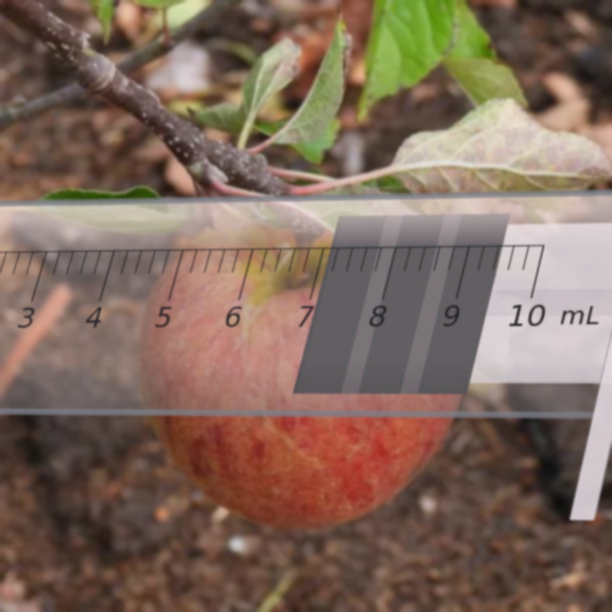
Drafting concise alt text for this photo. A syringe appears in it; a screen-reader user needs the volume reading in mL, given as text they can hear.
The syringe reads 7.1 mL
